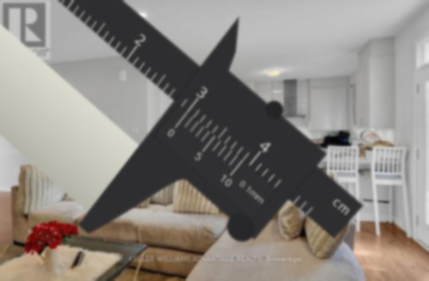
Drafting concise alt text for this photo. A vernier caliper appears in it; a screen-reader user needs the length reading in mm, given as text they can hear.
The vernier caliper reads 30.0 mm
